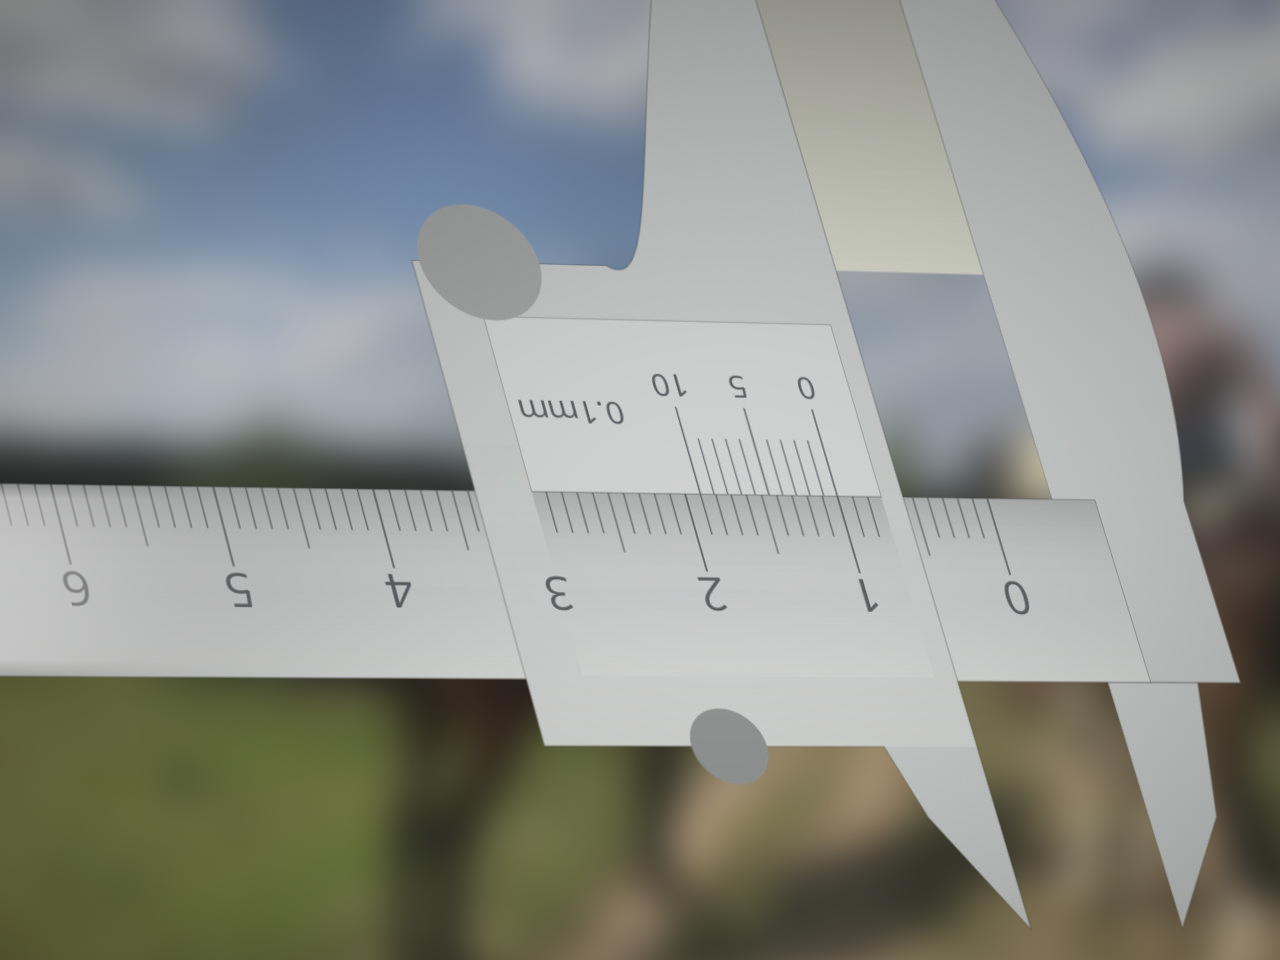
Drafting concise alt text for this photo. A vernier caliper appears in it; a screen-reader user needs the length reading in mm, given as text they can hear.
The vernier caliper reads 10.0 mm
